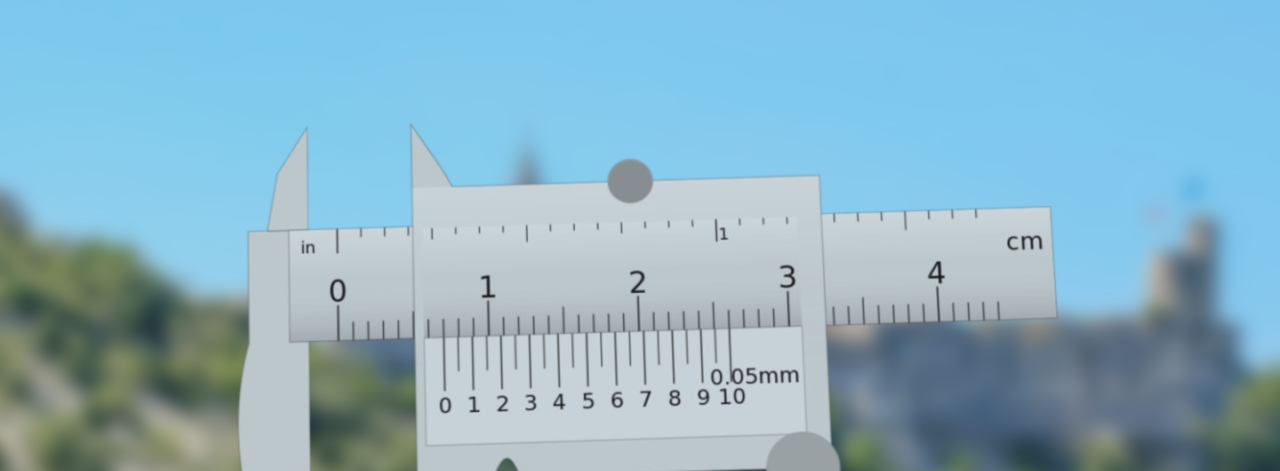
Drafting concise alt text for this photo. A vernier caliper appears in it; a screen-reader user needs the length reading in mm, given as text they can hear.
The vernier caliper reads 7.0 mm
